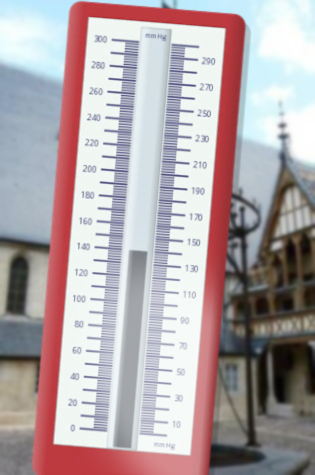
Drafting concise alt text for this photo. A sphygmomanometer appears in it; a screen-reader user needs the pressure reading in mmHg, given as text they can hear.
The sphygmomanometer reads 140 mmHg
